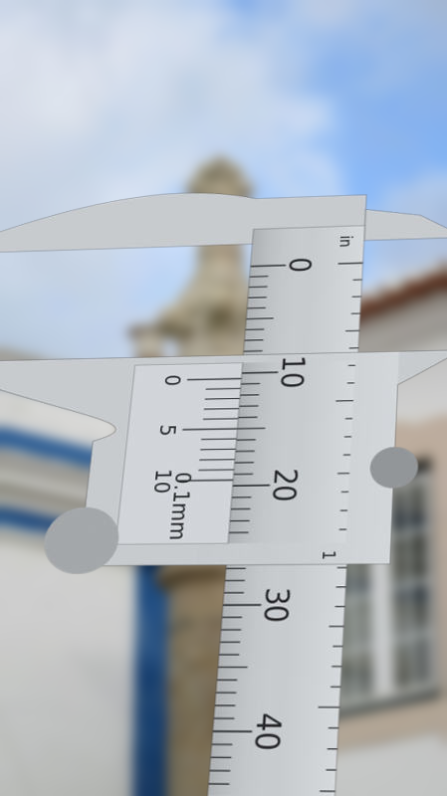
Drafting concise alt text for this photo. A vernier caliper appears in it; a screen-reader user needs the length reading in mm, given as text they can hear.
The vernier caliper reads 10.5 mm
